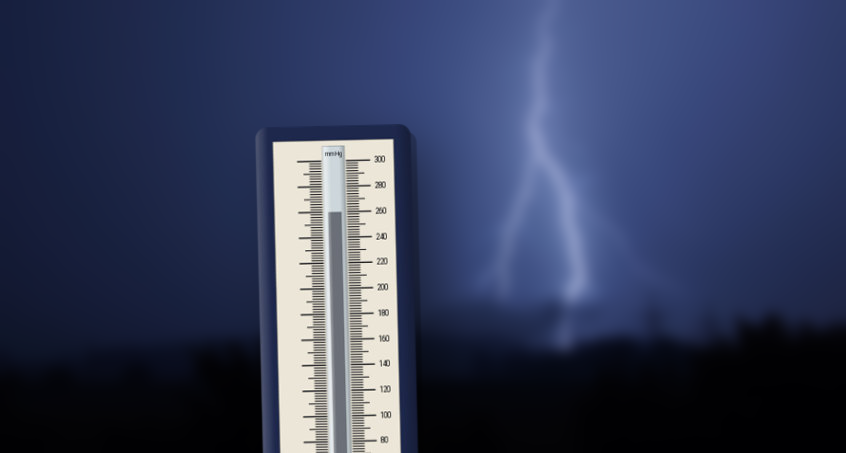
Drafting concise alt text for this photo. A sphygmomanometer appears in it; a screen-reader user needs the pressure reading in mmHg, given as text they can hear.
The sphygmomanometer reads 260 mmHg
